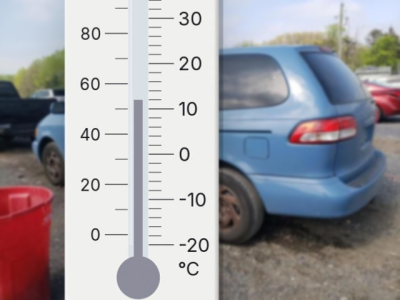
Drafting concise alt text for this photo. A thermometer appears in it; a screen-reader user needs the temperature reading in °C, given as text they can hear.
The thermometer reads 12 °C
